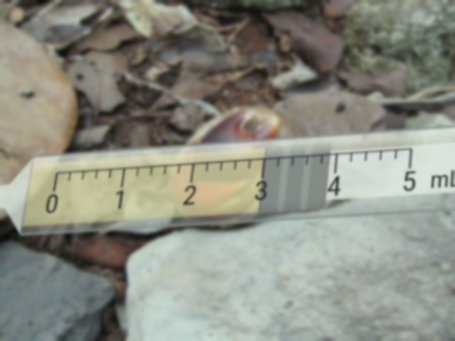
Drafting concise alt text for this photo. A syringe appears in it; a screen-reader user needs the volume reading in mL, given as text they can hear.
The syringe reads 3 mL
